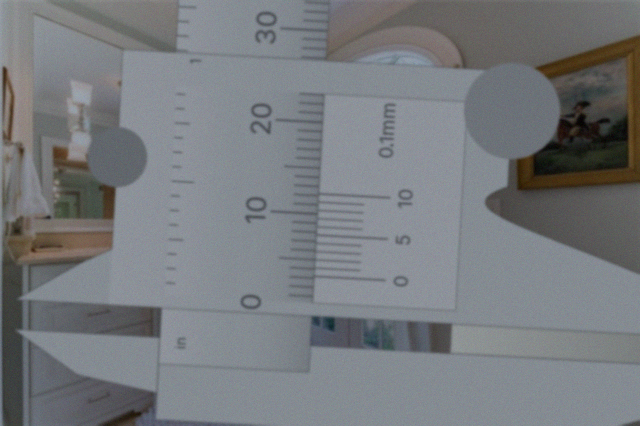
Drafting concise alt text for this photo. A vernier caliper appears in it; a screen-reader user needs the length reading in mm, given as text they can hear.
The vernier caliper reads 3.2 mm
